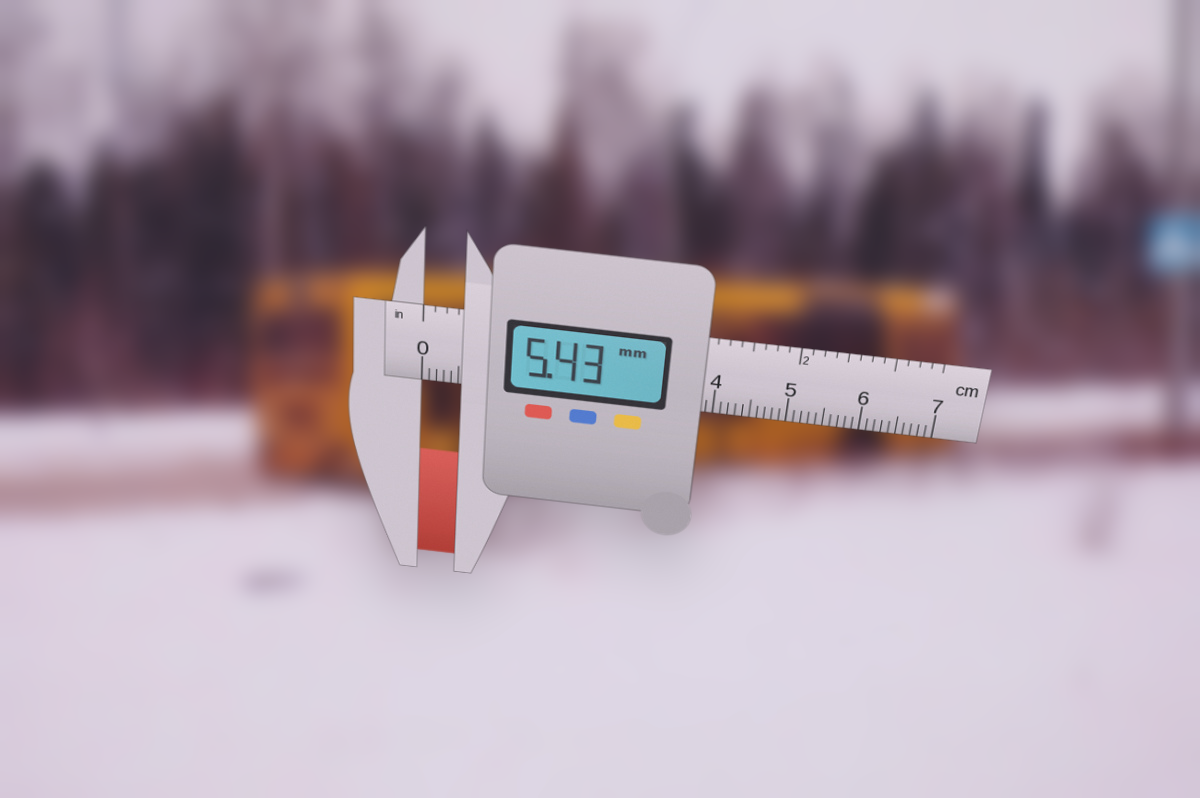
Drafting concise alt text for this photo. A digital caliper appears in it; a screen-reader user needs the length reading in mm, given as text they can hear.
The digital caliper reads 5.43 mm
